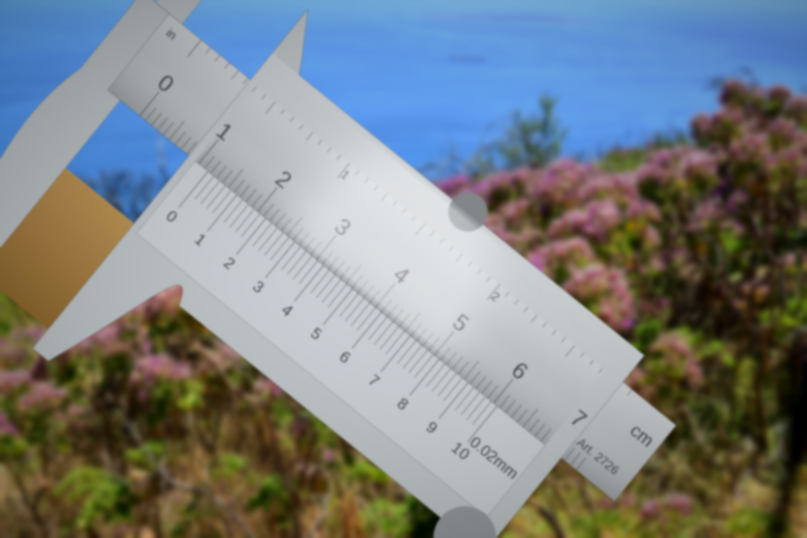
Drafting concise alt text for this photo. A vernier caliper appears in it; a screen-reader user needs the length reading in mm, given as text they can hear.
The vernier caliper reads 11.6 mm
